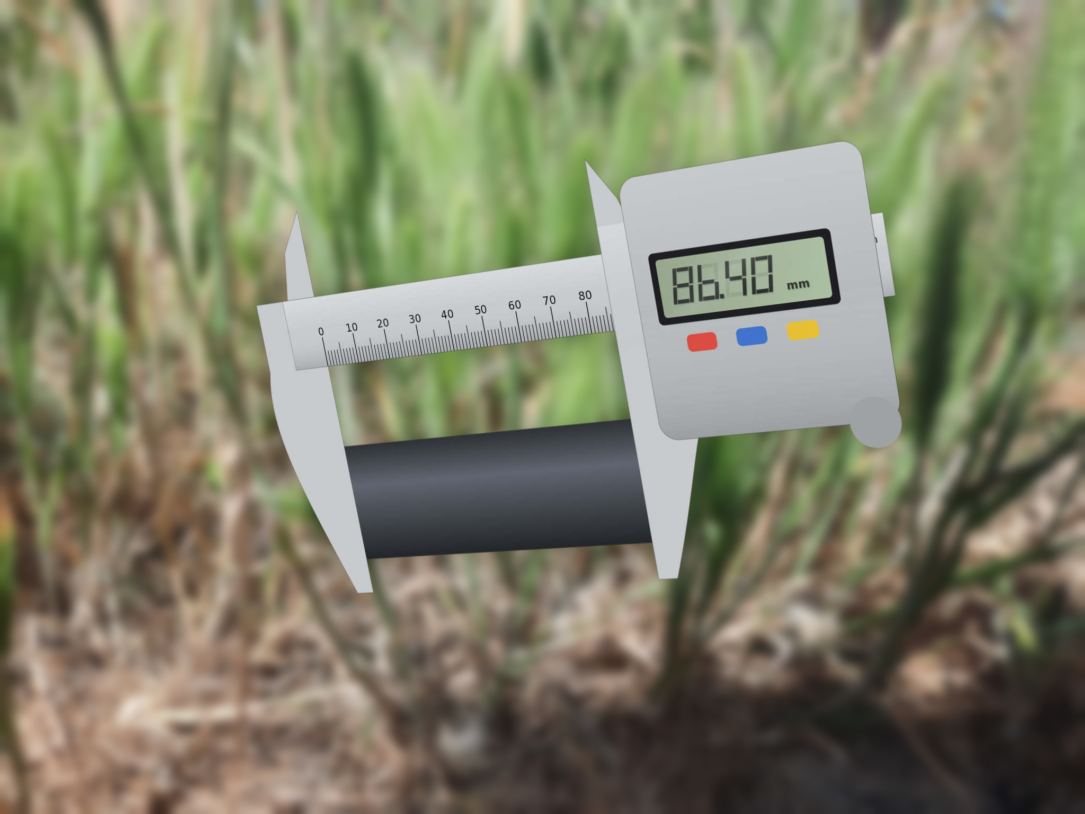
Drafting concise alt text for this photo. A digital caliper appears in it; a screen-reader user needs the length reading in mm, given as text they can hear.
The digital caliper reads 86.40 mm
